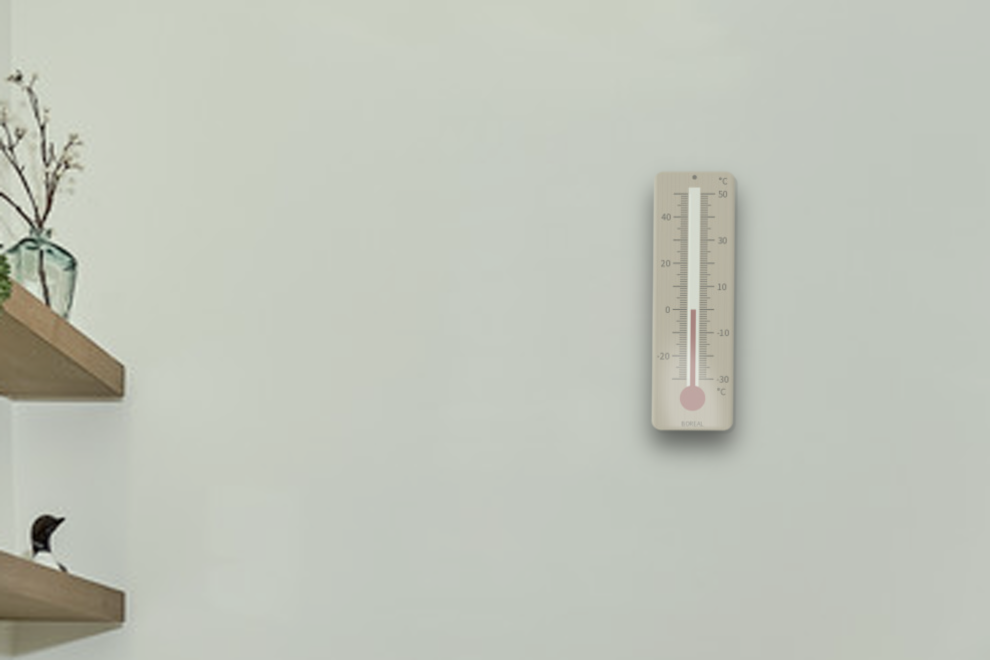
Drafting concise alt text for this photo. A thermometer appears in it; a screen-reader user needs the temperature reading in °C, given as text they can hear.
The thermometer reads 0 °C
